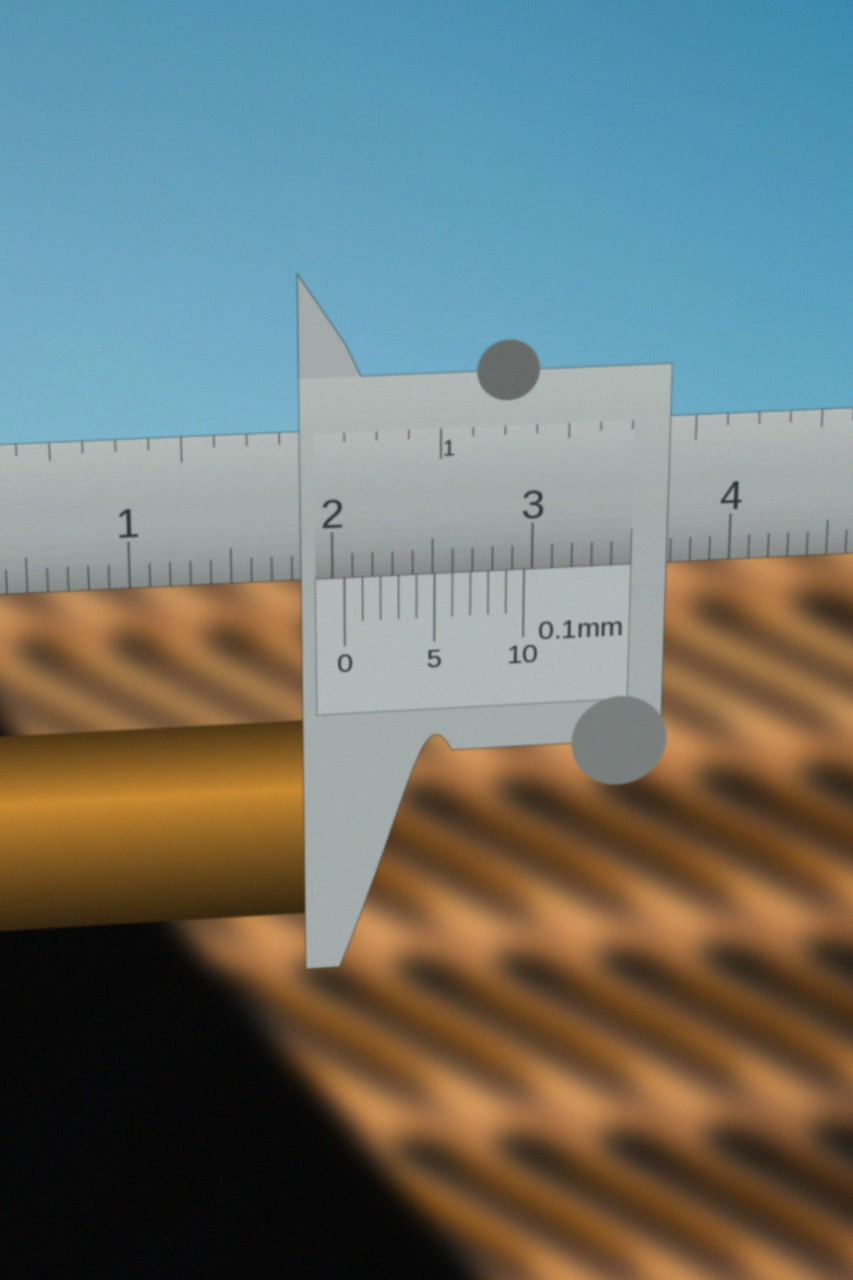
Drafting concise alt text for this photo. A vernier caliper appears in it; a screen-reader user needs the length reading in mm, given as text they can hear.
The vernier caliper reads 20.6 mm
